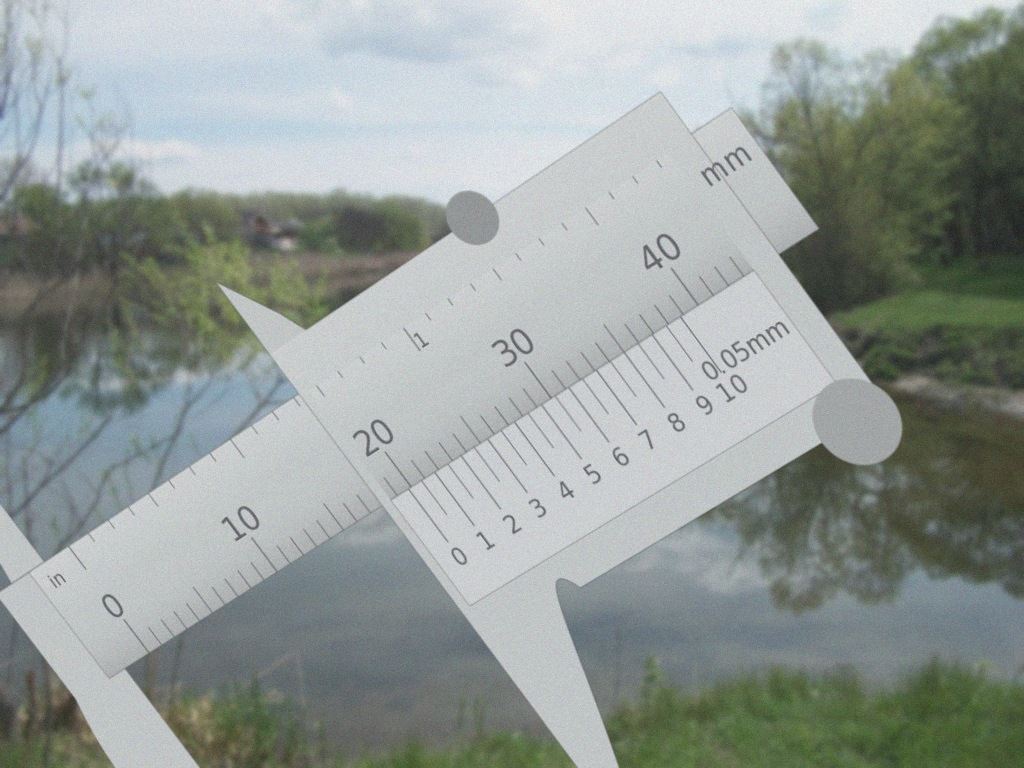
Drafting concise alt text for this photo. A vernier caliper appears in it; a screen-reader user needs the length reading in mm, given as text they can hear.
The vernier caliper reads 19.8 mm
